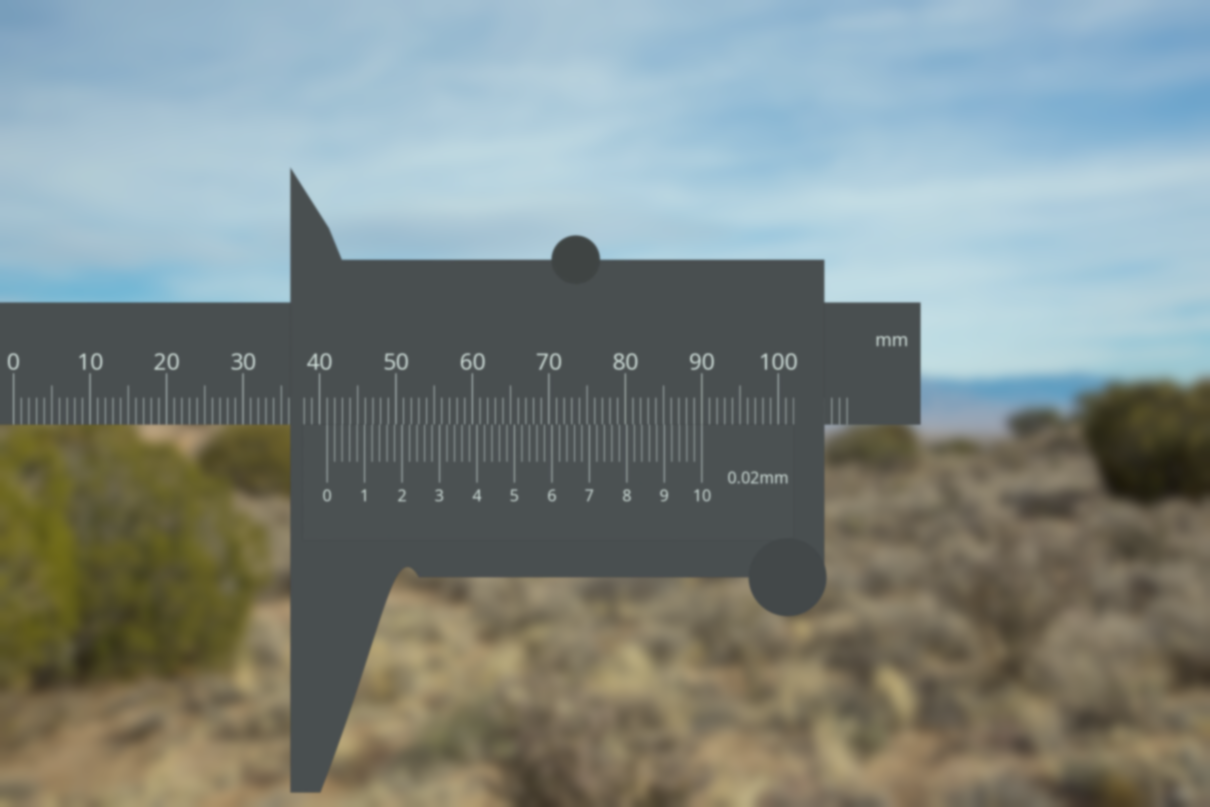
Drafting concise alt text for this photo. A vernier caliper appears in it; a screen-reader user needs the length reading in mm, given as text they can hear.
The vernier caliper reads 41.0 mm
